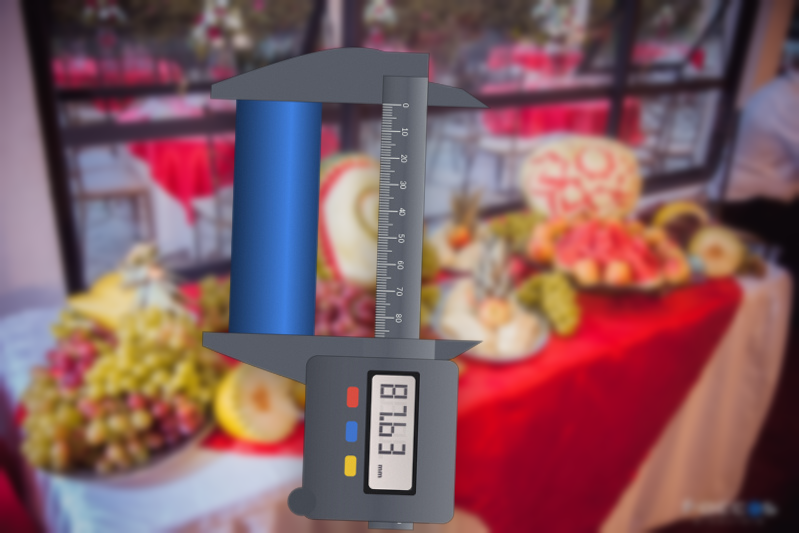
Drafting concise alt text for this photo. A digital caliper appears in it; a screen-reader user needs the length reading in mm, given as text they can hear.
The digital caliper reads 87.63 mm
